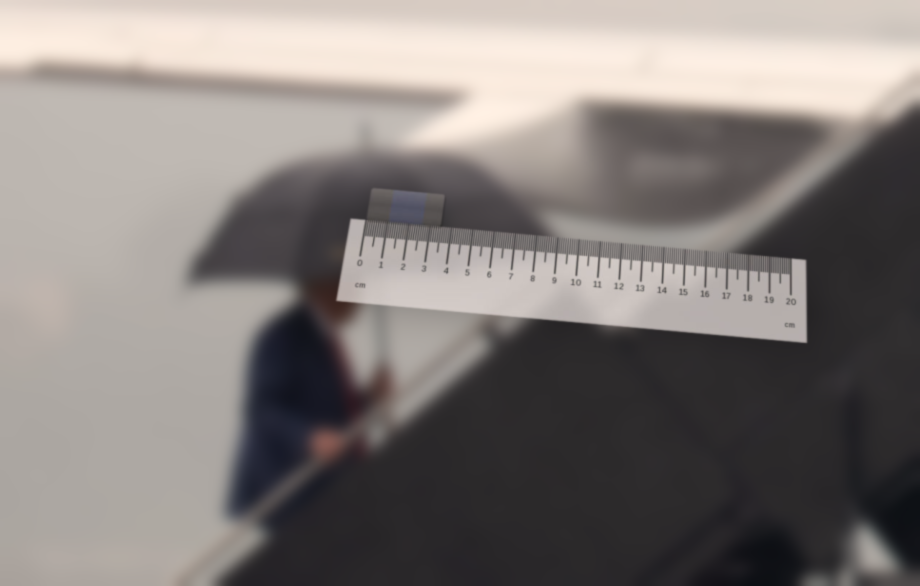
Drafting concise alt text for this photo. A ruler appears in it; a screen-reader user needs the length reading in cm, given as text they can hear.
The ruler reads 3.5 cm
